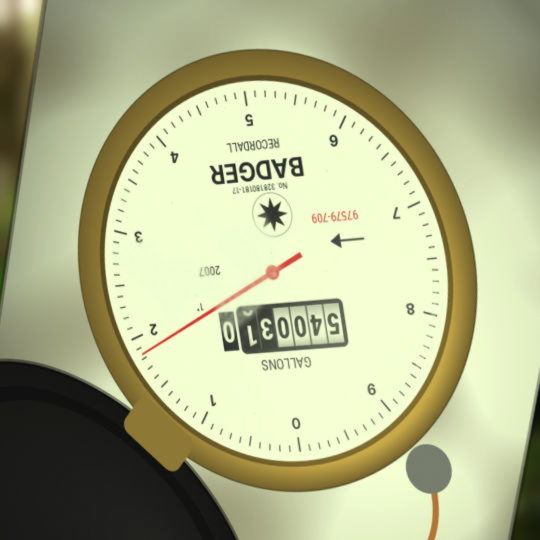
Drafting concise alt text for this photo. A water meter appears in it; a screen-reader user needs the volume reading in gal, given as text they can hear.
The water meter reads 5400311.8 gal
